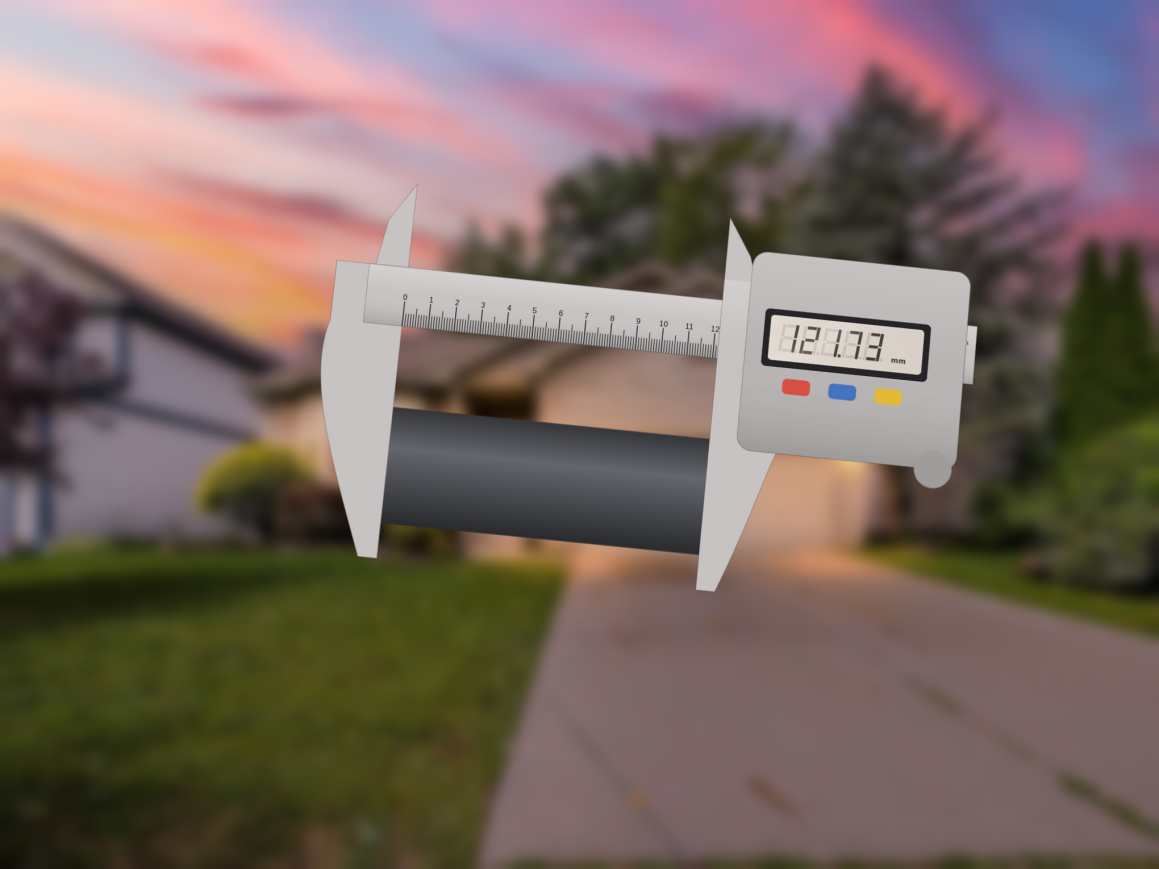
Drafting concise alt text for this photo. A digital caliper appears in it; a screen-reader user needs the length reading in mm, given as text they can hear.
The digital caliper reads 121.73 mm
